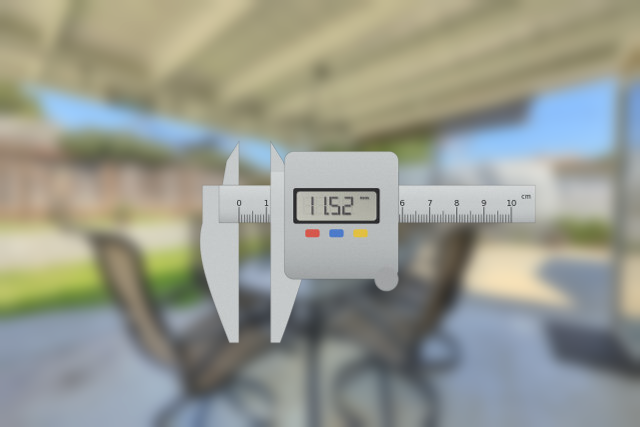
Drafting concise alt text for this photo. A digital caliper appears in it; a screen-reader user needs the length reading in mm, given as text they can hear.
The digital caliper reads 11.52 mm
